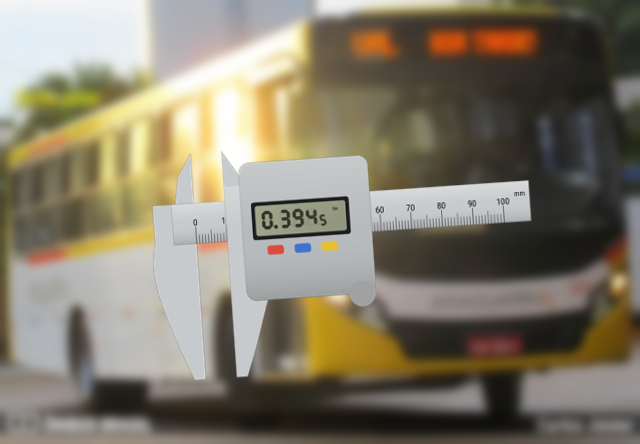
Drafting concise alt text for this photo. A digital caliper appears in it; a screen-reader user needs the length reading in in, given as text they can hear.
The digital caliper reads 0.3945 in
